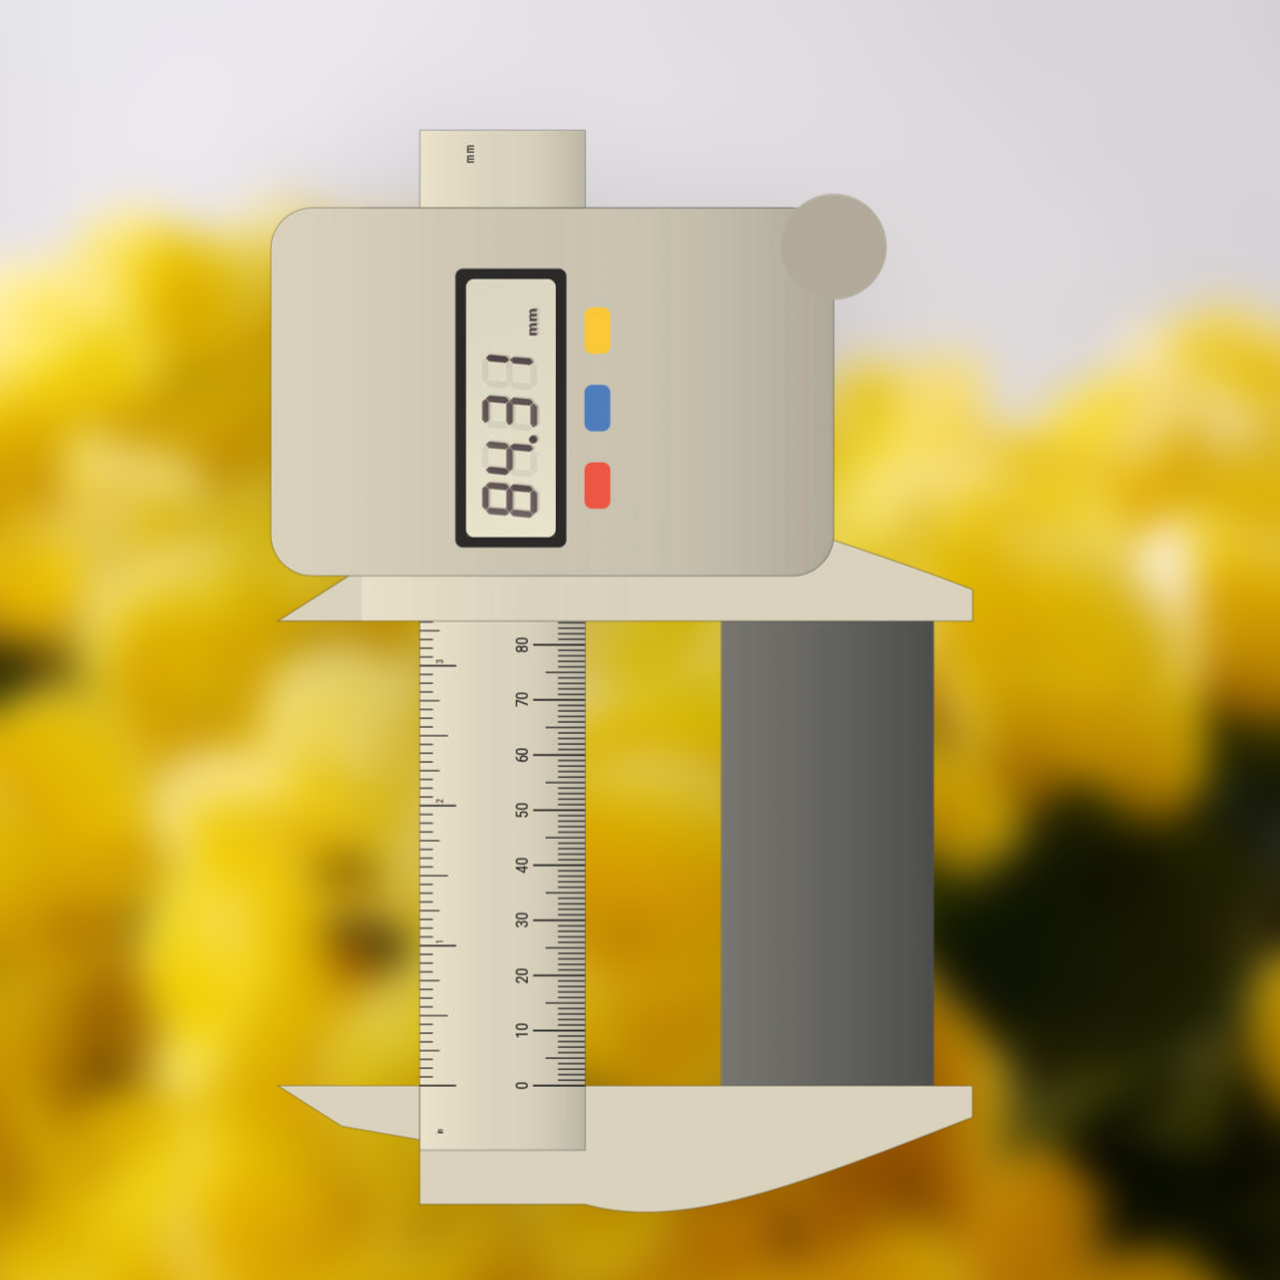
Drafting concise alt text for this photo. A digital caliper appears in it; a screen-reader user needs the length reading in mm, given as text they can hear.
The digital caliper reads 84.31 mm
